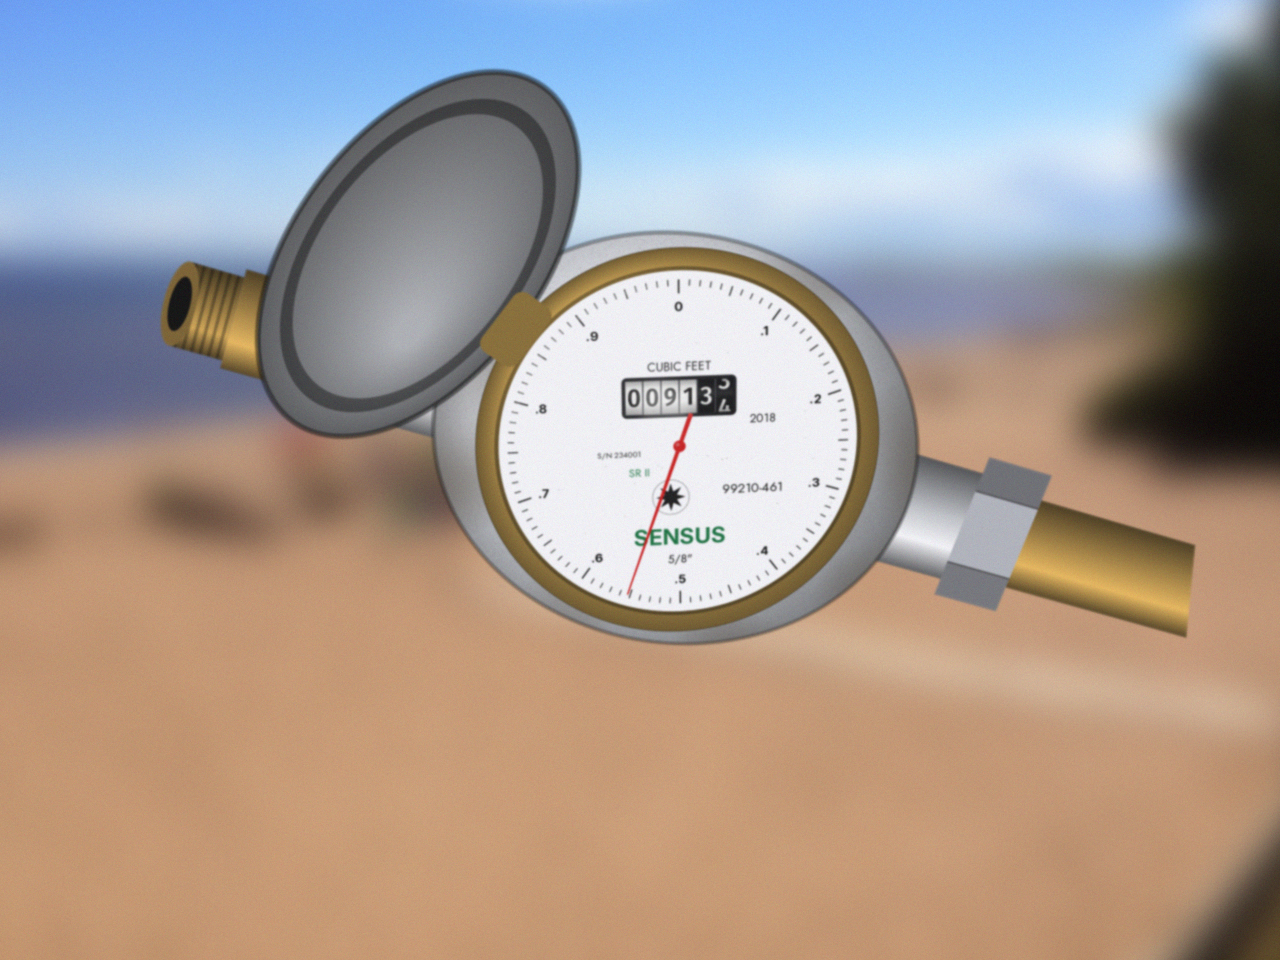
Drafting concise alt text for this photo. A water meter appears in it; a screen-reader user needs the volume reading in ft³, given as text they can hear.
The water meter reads 9133.55 ft³
